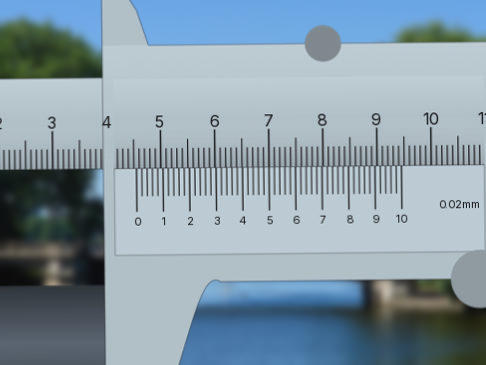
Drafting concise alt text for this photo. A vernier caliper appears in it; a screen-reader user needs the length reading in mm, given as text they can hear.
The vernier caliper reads 45.5 mm
